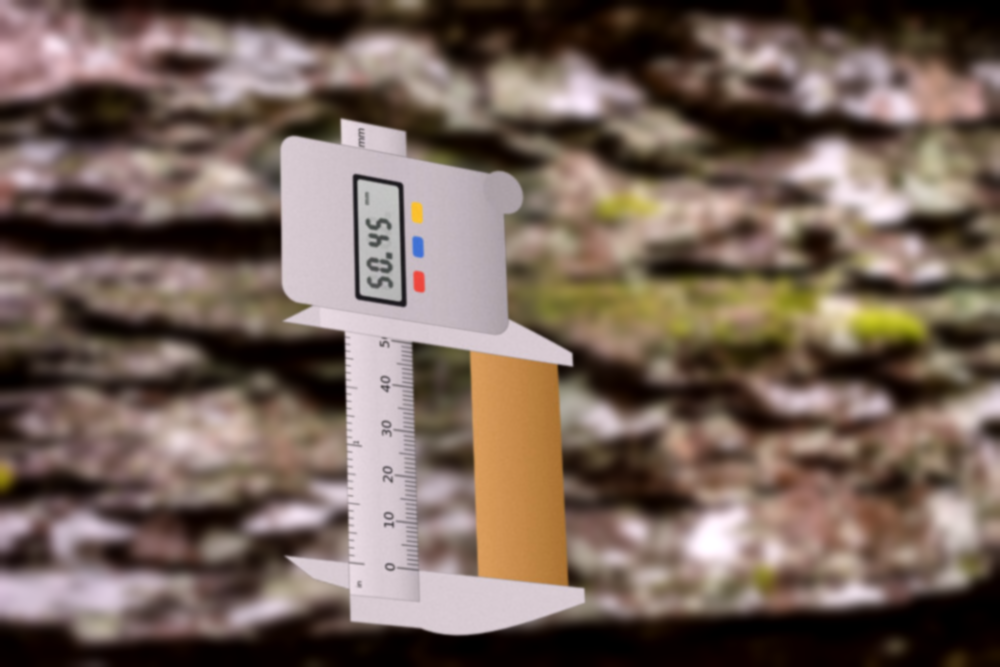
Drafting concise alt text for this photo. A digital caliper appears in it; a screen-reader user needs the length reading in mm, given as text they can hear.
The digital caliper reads 50.45 mm
